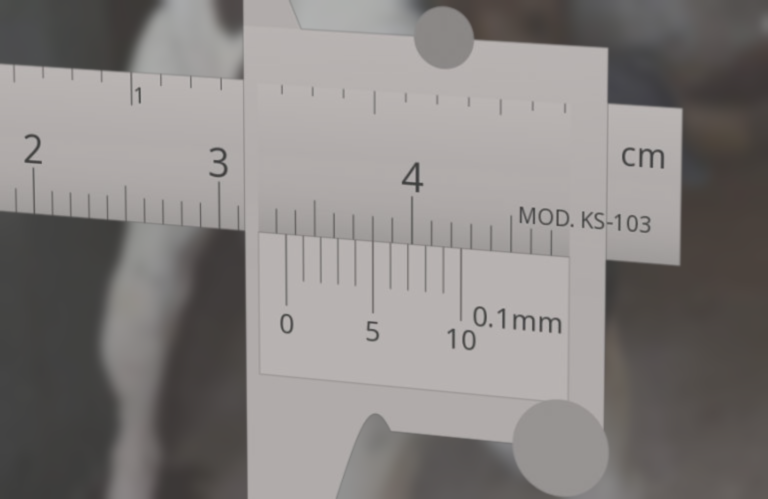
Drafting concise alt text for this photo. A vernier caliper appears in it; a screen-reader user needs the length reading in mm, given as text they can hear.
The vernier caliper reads 33.5 mm
